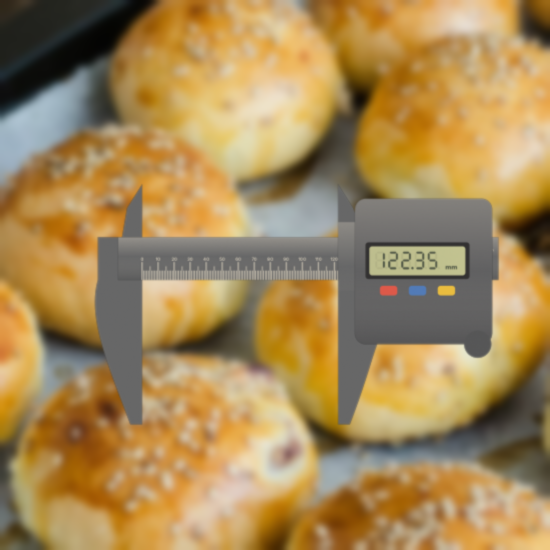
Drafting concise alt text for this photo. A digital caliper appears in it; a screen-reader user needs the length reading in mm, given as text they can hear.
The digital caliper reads 122.35 mm
